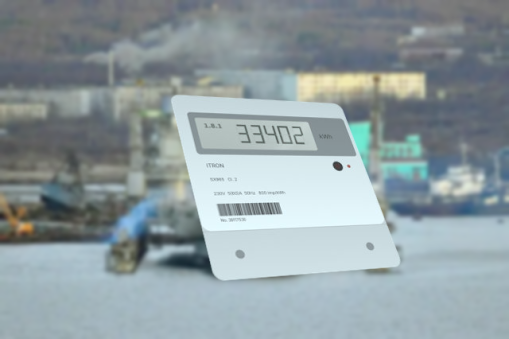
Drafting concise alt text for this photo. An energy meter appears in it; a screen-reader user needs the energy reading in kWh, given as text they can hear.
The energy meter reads 33402 kWh
